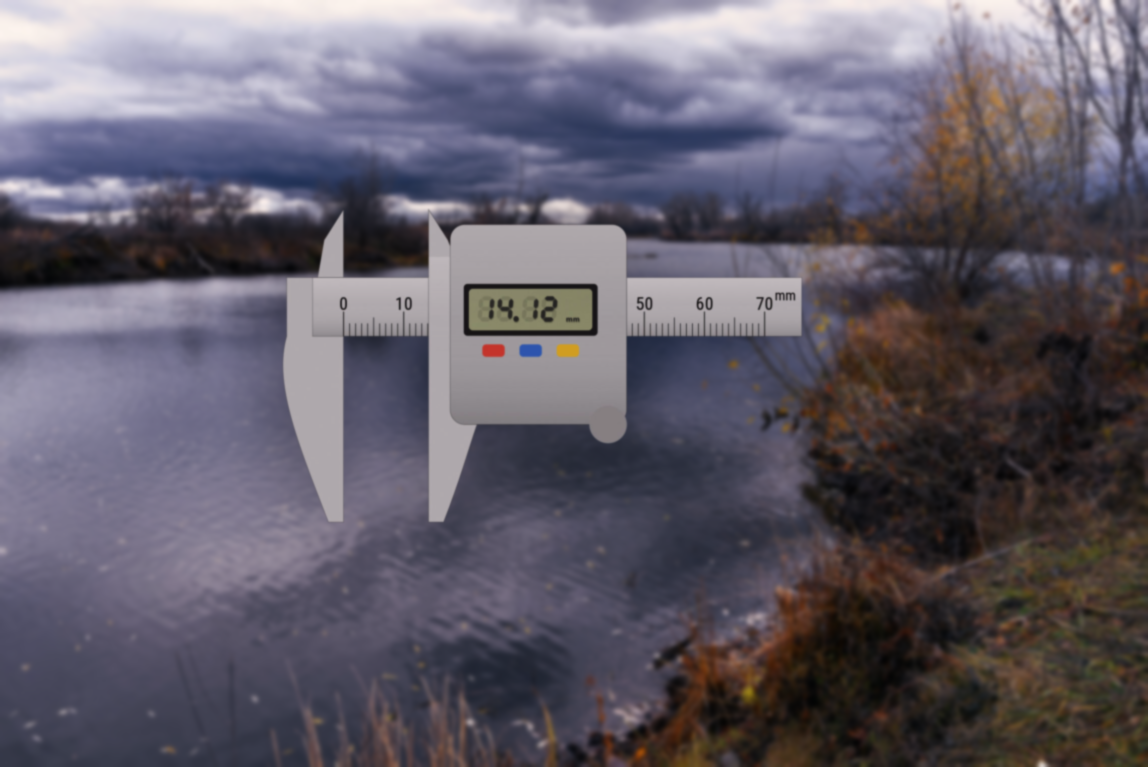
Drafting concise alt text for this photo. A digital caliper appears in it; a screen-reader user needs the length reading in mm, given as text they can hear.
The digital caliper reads 14.12 mm
